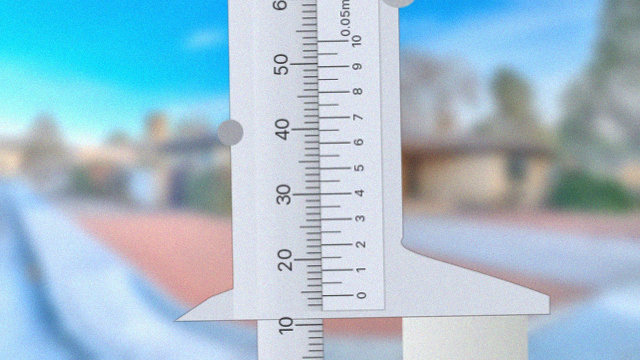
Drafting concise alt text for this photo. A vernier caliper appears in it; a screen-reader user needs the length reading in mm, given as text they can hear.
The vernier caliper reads 14.4 mm
